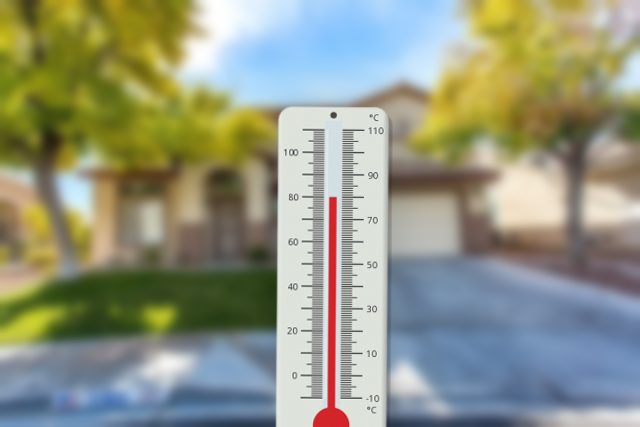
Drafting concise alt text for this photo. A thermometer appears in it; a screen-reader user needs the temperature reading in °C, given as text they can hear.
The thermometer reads 80 °C
